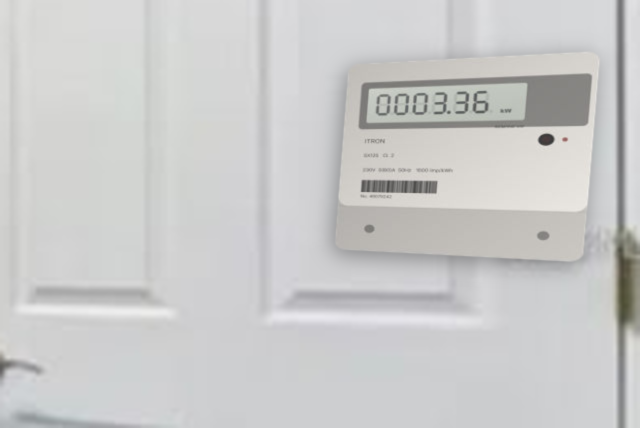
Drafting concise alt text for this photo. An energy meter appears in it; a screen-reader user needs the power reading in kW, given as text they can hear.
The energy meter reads 3.36 kW
